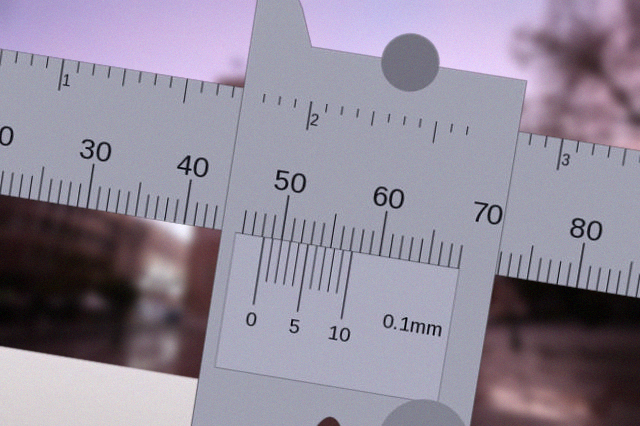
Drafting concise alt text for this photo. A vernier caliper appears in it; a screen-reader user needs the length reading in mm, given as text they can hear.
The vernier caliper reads 48.2 mm
